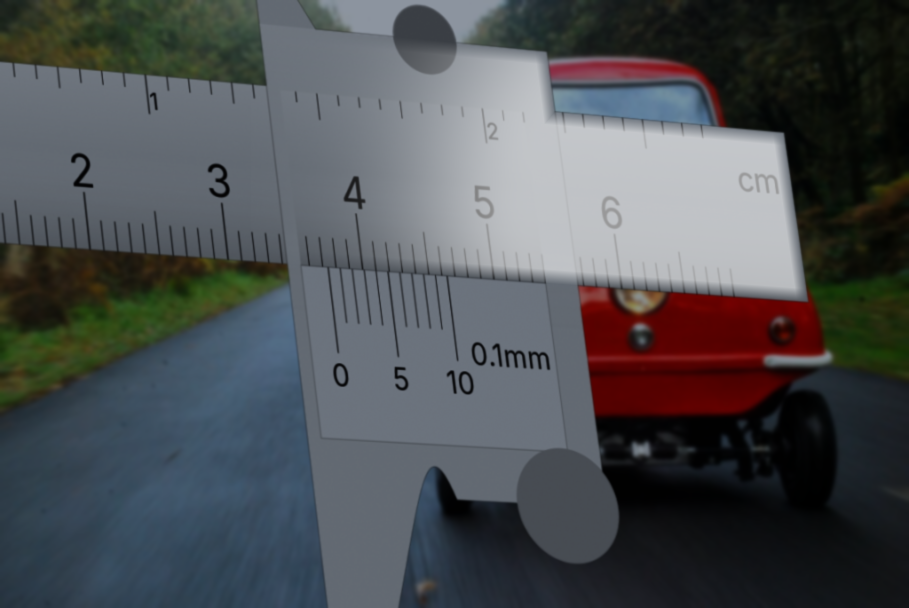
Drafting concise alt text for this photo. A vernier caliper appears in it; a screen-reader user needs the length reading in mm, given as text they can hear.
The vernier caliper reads 37.4 mm
